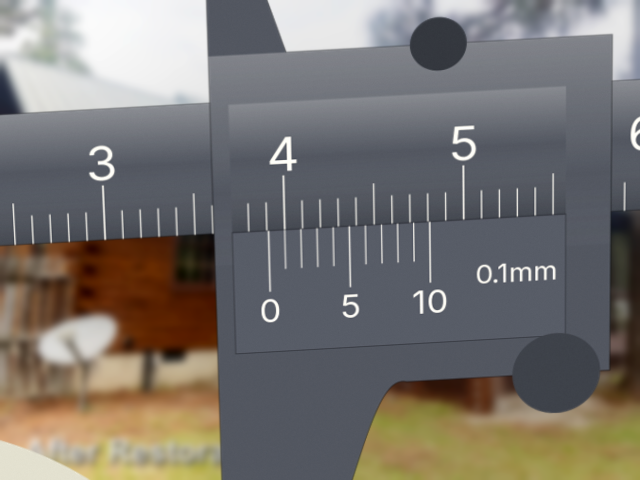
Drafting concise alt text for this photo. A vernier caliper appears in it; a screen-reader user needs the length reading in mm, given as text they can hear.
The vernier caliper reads 39.1 mm
